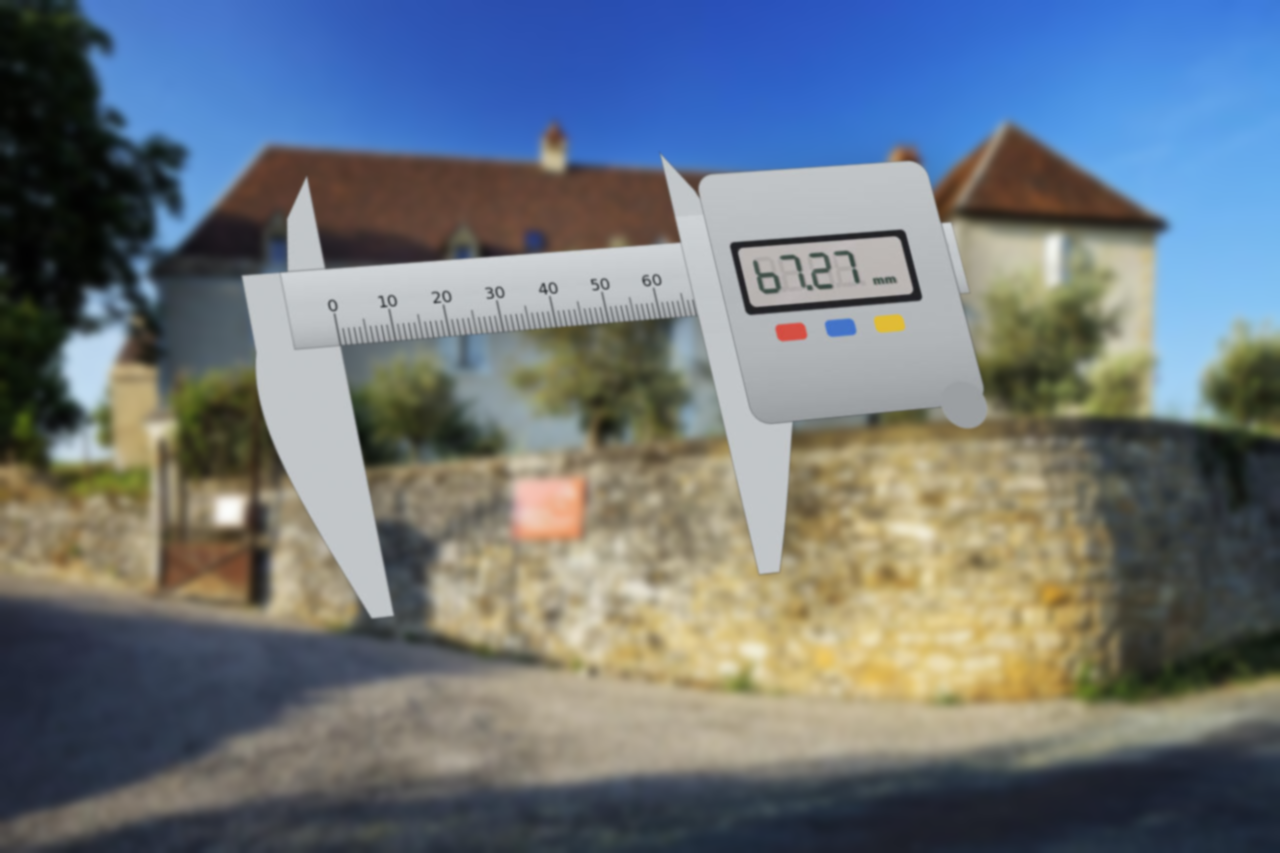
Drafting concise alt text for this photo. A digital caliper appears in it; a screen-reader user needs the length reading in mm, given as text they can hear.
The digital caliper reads 67.27 mm
